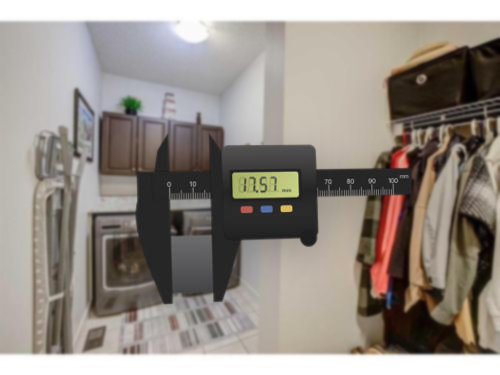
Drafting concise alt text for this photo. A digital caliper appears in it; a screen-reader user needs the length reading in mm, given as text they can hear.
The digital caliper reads 17.57 mm
